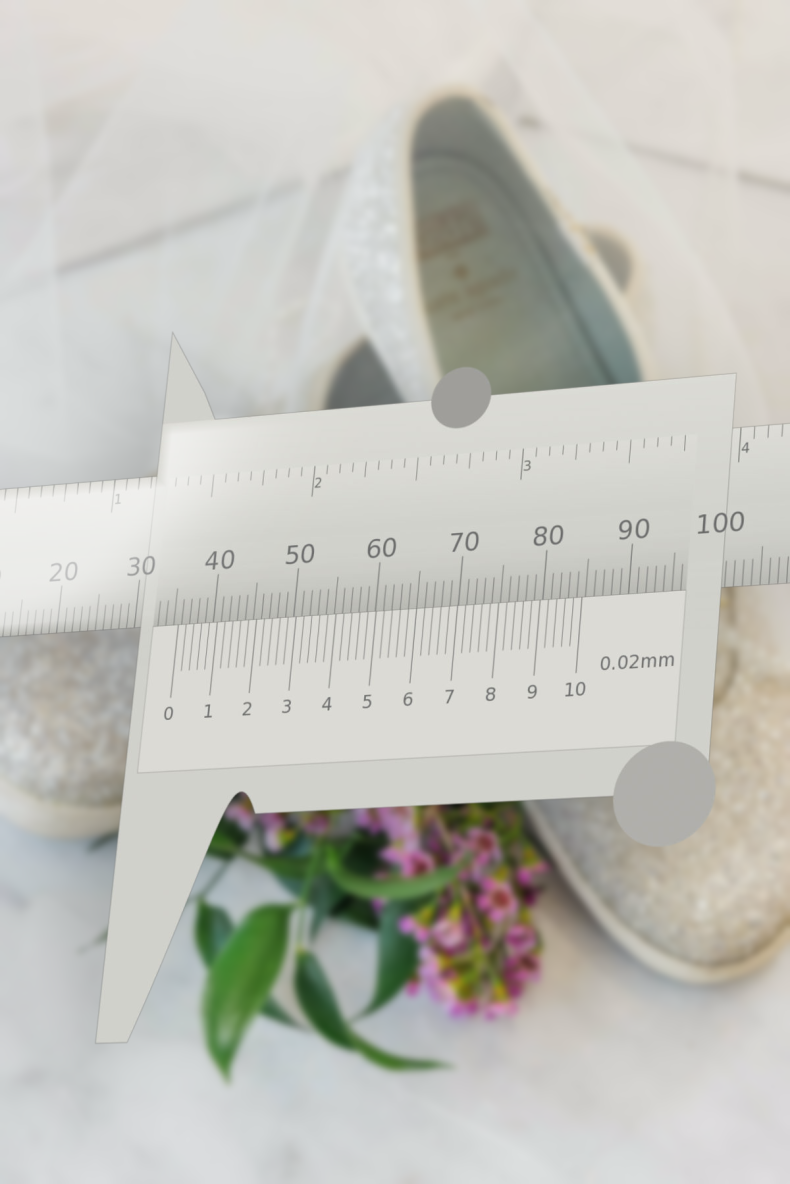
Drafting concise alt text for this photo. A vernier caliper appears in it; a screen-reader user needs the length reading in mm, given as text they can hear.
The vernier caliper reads 35.6 mm
